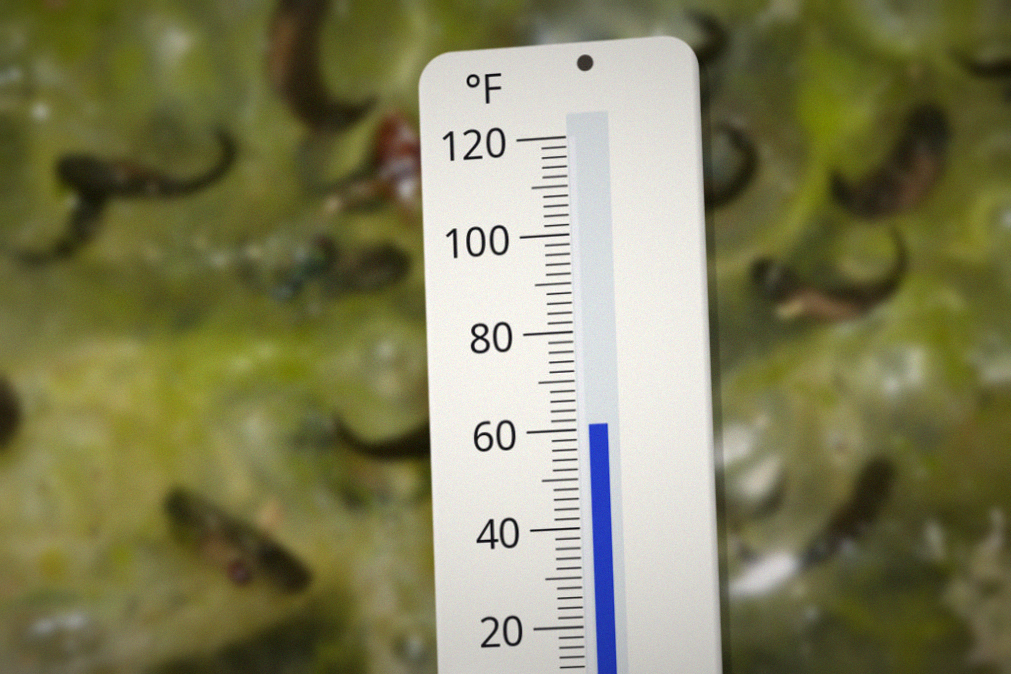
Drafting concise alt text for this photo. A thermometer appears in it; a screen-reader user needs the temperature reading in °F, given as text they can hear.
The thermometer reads 61 °F
